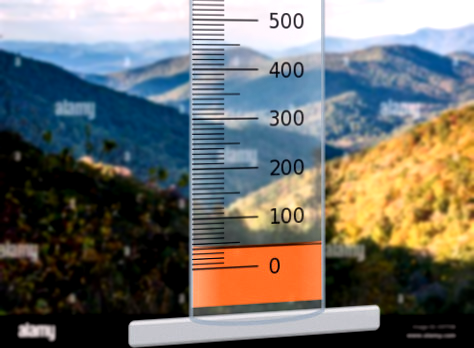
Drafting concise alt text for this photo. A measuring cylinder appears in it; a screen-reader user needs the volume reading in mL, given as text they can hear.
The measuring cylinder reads 40 mL
